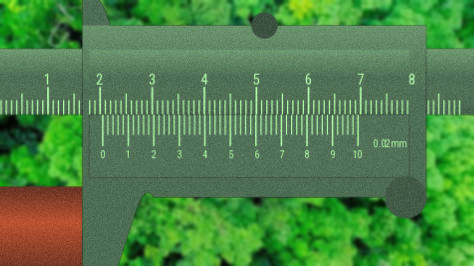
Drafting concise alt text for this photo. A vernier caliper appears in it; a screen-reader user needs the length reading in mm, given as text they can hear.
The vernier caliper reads 20.5 mm
